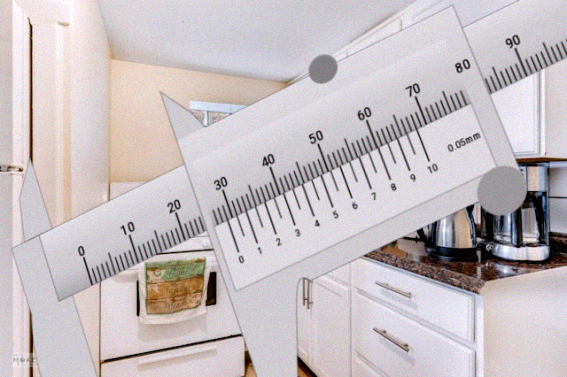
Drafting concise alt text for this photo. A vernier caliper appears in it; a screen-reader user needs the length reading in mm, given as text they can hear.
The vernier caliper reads 29.0 mm
